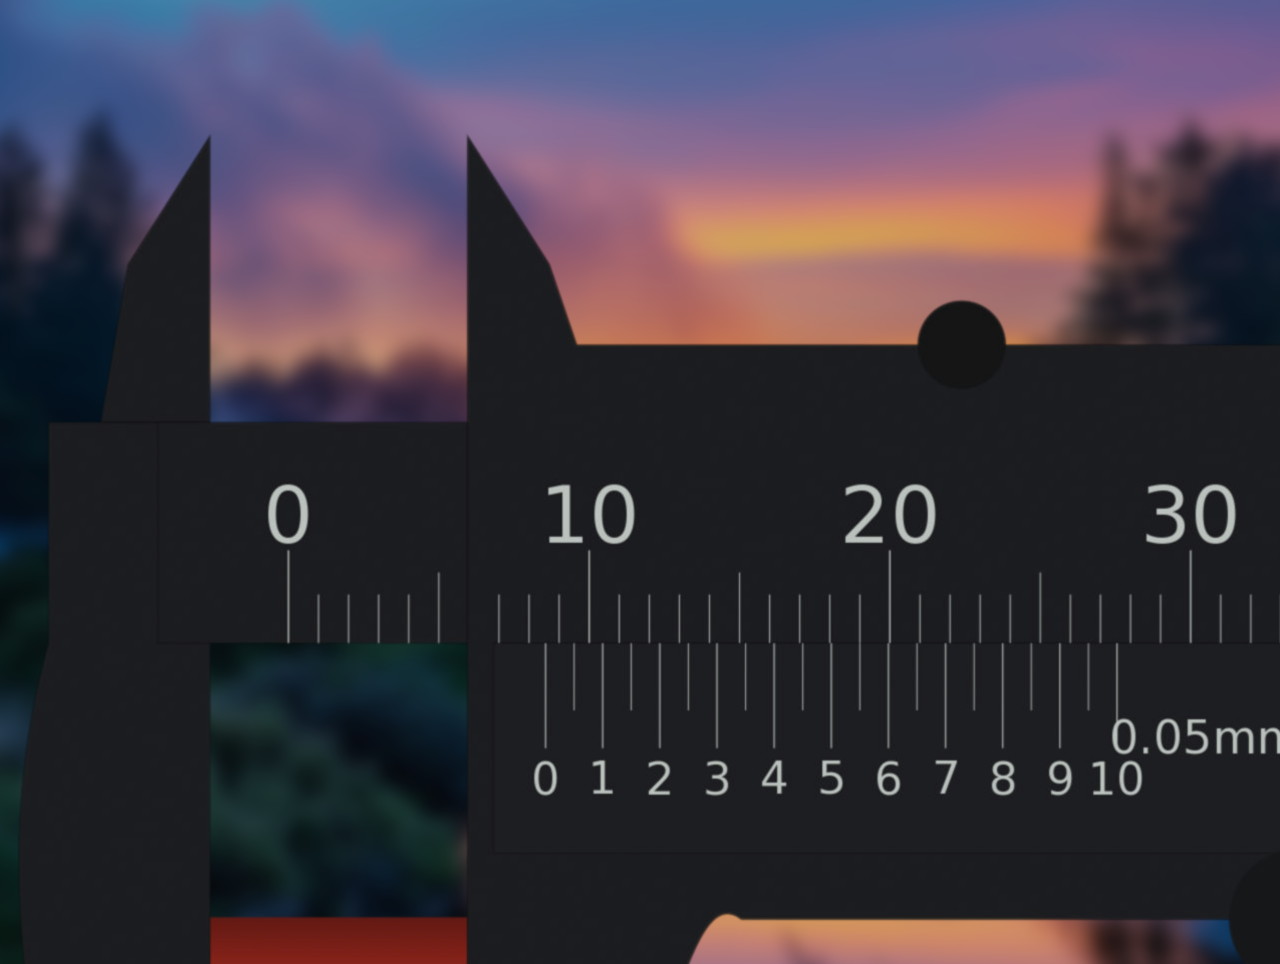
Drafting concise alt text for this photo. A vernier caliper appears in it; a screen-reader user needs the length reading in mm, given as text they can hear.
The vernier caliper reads 8.55 mm
